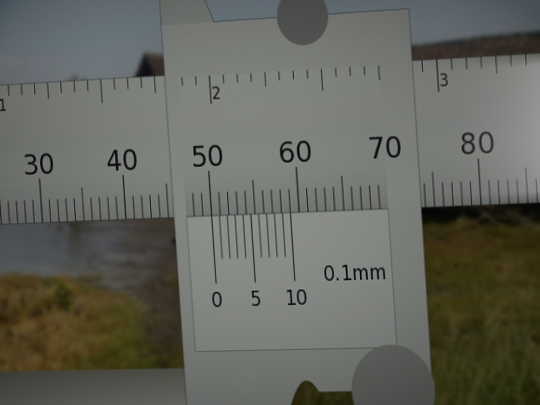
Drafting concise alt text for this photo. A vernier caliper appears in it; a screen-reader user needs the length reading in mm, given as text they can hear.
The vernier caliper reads 50.0 mm
